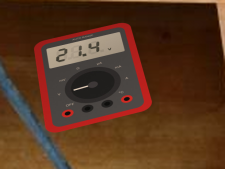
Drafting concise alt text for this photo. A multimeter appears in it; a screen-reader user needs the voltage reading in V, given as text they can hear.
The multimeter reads 21.4 V
